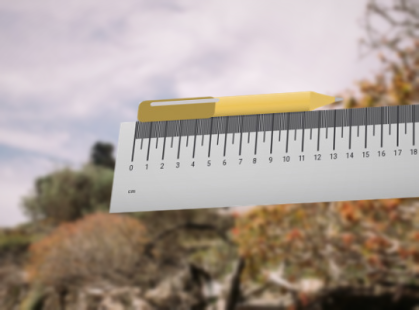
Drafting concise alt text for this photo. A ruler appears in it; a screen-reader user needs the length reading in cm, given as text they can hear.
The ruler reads 13.5 cm
